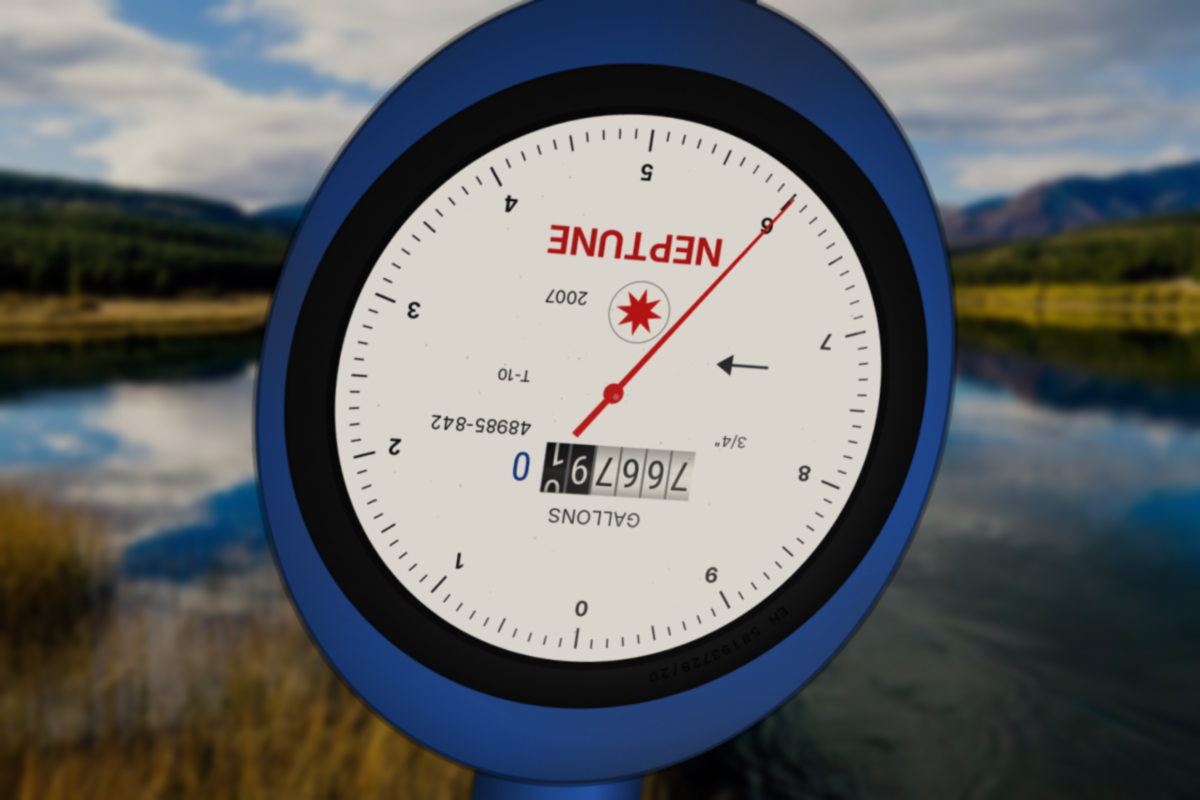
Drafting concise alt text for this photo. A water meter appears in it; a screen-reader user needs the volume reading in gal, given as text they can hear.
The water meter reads 7667906.0 gal
